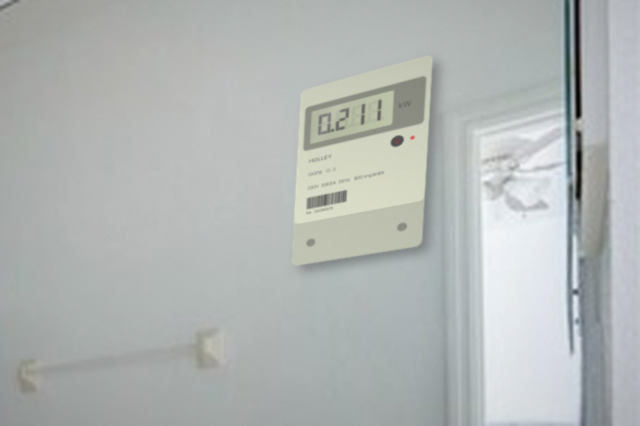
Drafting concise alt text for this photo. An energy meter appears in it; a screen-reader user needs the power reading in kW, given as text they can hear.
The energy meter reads 0.211 kW
